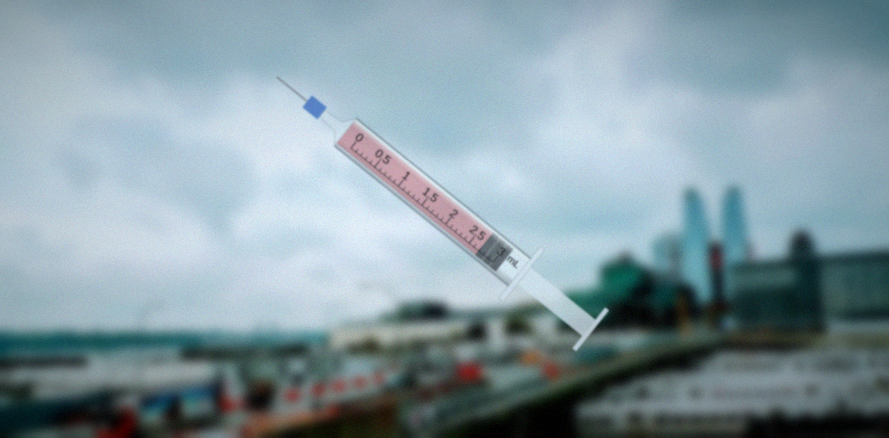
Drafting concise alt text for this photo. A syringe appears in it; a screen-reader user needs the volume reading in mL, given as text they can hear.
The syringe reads 2.7 mL
